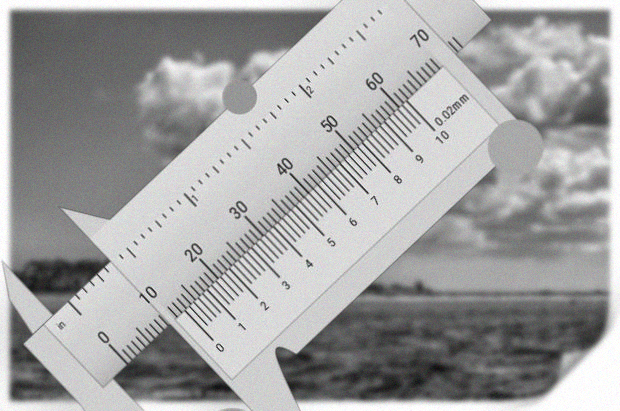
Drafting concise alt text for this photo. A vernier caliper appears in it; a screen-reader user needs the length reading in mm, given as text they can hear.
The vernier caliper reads 12.6 mm
